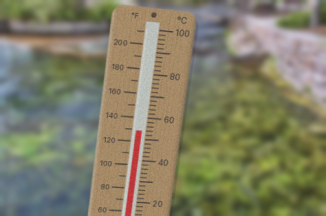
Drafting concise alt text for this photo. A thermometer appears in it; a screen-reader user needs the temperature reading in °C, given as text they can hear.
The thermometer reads 54 °C
